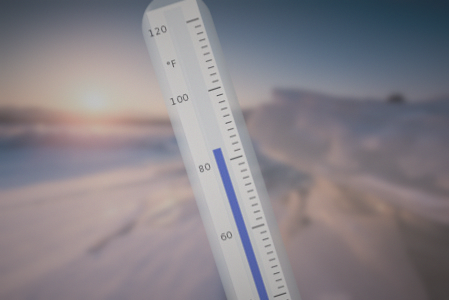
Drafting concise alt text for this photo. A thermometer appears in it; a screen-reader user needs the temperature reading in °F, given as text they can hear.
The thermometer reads 84 °F
